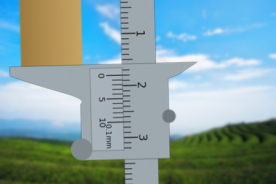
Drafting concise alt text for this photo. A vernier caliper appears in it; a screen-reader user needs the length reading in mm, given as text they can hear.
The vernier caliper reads 18.0 mm
